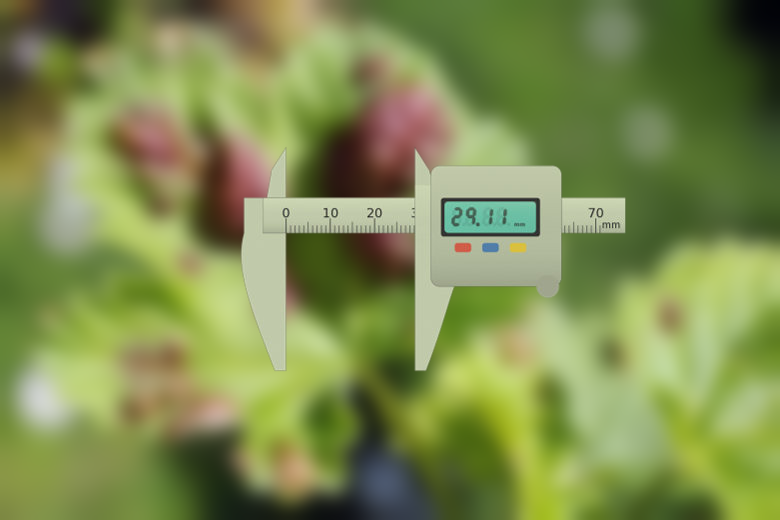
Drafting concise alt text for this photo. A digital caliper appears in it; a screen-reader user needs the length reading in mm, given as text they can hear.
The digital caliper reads 29.11 mm
